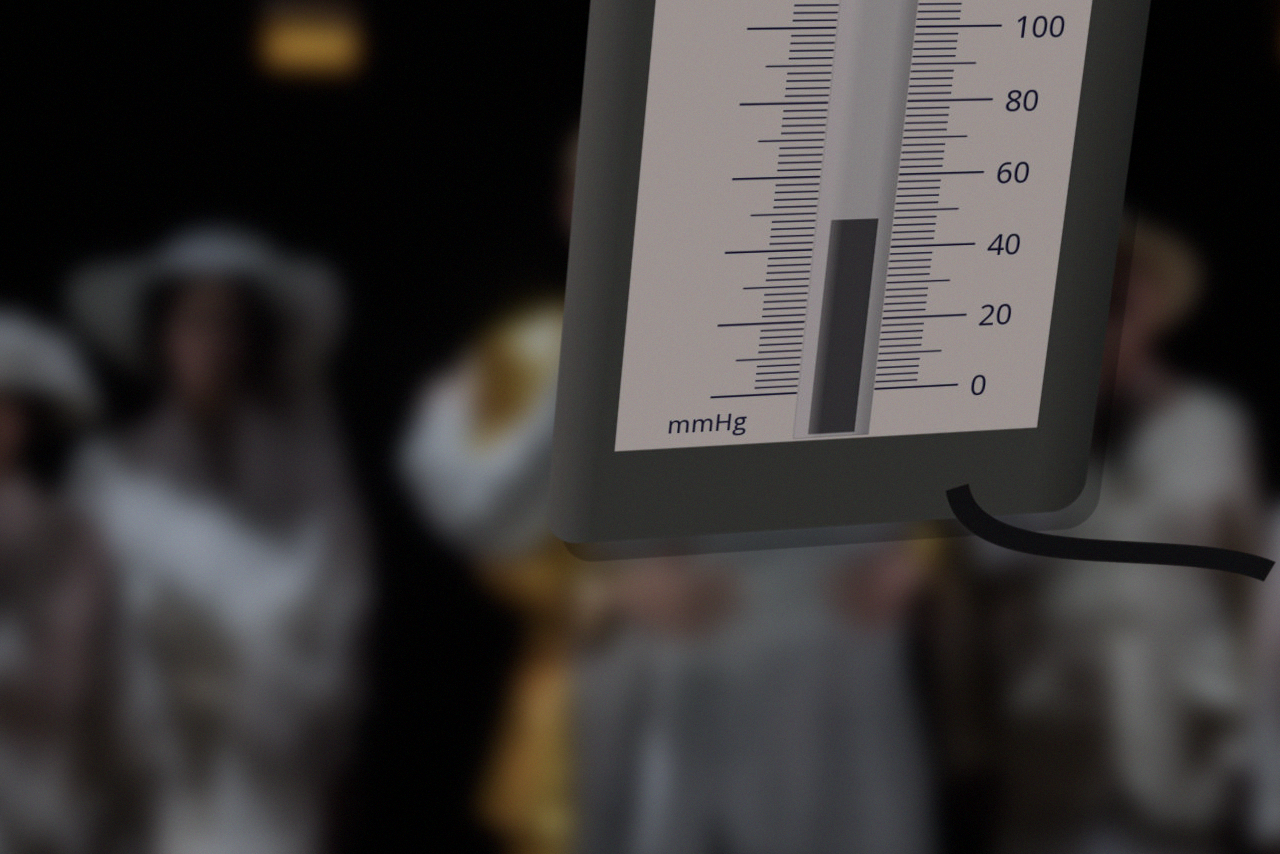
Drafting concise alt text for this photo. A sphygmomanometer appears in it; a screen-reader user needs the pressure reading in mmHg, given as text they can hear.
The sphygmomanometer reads 48 mmHg
